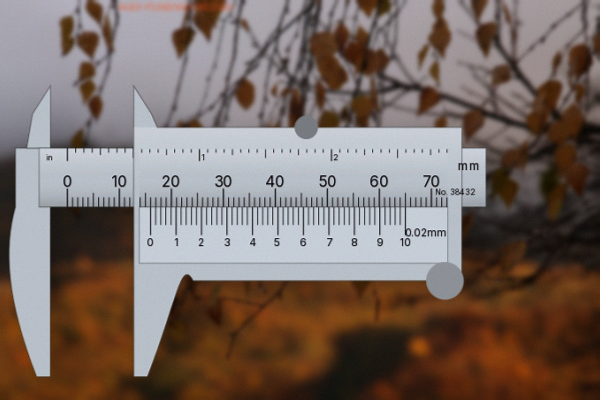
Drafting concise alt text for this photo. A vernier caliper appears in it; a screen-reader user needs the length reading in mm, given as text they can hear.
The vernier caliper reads 16.0 mm
